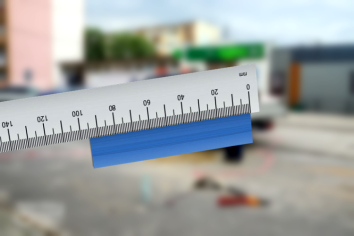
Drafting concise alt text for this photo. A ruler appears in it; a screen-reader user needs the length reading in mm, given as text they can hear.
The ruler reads 95 mm
